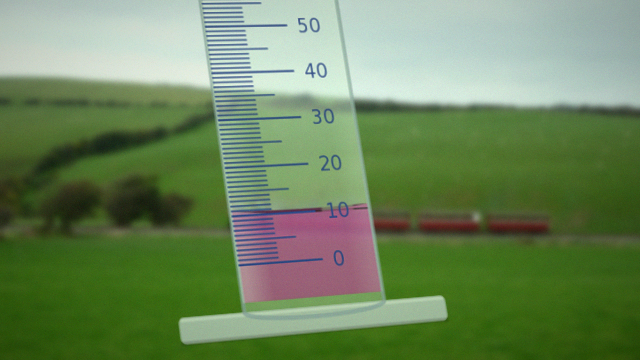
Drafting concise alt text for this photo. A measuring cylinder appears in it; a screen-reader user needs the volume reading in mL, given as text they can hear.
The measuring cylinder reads 10 mL
